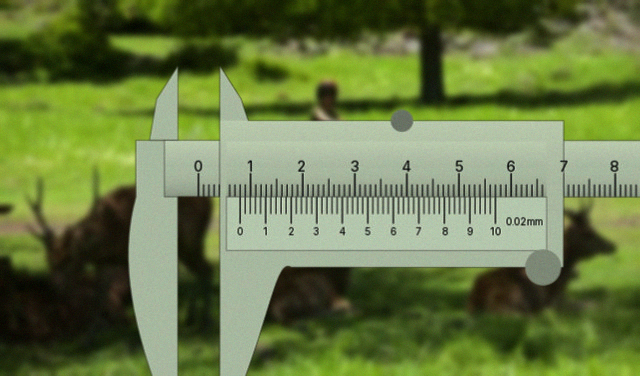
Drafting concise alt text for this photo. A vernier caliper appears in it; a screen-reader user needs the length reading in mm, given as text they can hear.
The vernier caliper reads 8.0 mm
